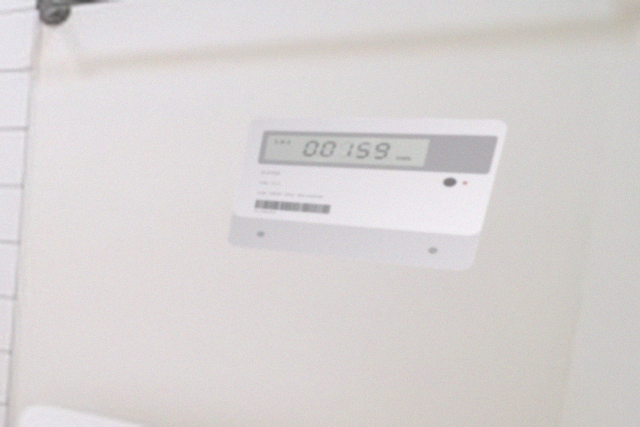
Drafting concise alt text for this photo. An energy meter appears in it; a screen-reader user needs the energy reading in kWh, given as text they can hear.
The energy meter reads 159 kWh
